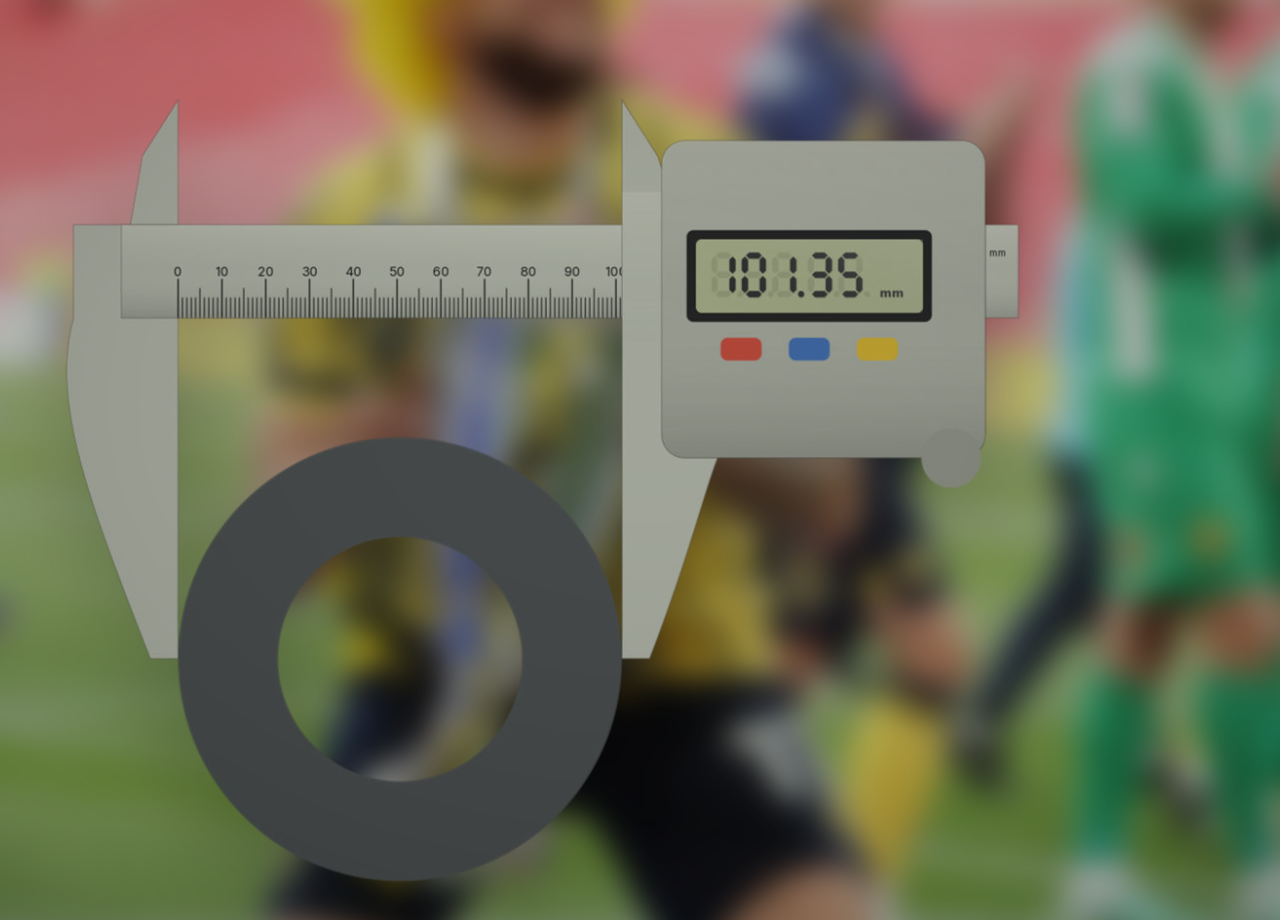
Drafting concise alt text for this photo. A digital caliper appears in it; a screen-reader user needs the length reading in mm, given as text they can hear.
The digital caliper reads 101.35 mm
